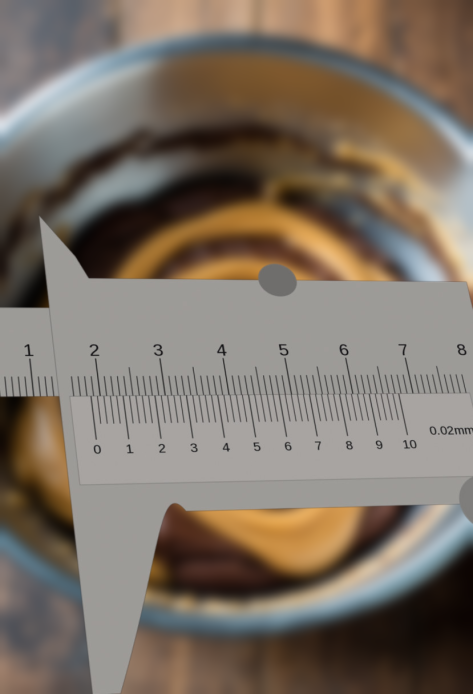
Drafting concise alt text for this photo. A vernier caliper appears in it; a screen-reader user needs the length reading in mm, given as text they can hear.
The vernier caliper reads 18.6 mm
